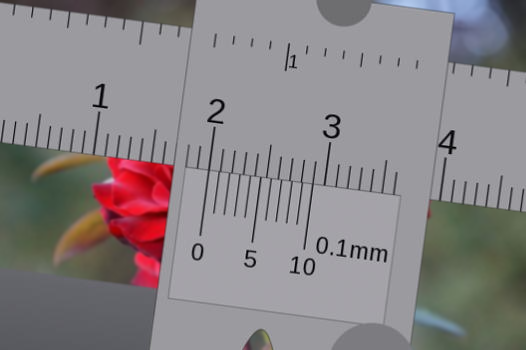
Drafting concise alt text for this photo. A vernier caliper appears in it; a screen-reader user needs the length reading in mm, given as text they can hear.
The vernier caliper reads 20.0 mm
